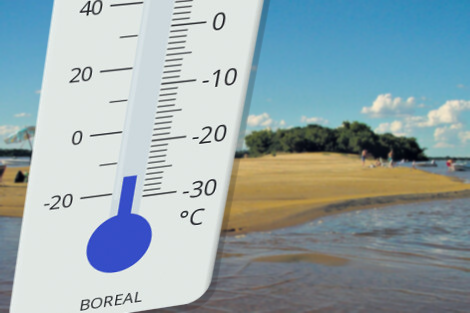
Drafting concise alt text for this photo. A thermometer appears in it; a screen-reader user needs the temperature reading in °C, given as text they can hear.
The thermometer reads -26 °C
